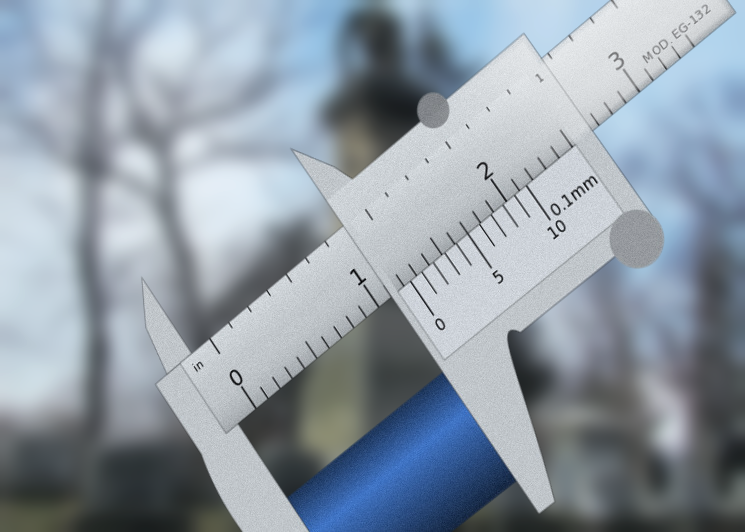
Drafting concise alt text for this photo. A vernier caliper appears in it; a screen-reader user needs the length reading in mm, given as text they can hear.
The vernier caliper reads 12.5 mm
